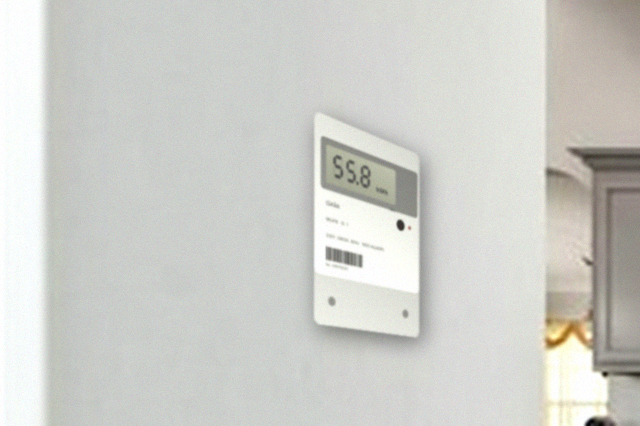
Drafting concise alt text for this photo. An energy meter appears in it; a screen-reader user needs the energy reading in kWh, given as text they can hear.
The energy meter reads 55.8 kWh
